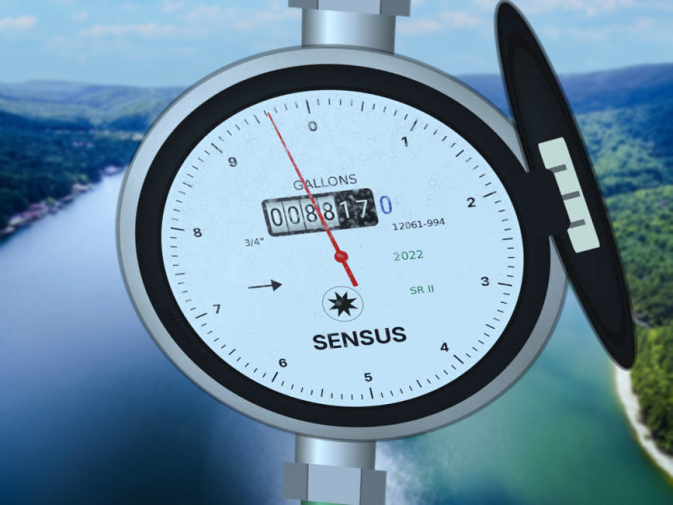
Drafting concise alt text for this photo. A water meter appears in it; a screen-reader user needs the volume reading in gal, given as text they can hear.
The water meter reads 88169.6 gal
